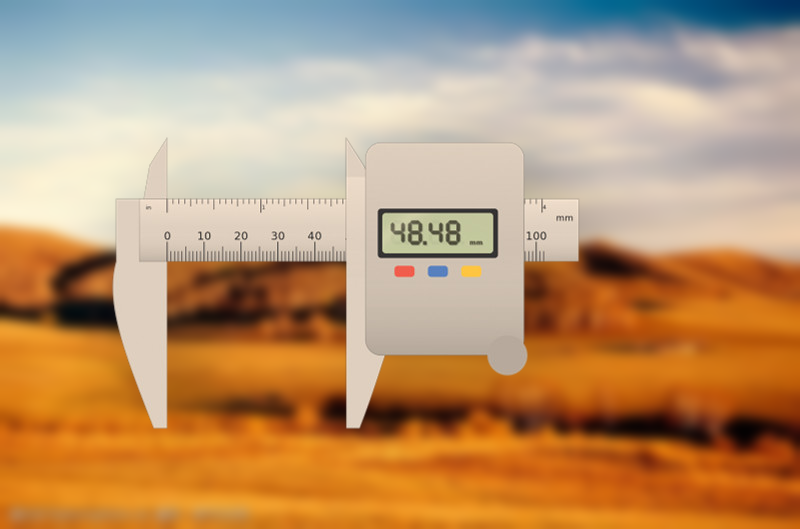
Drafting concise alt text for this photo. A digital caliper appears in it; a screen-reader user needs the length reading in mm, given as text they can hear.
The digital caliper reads 48.48 mm
